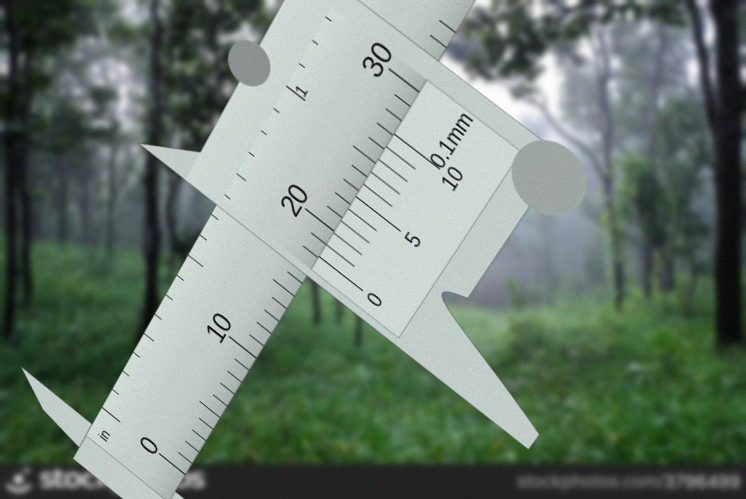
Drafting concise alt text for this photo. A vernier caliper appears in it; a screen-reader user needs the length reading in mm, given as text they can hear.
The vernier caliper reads 18.1 mm
